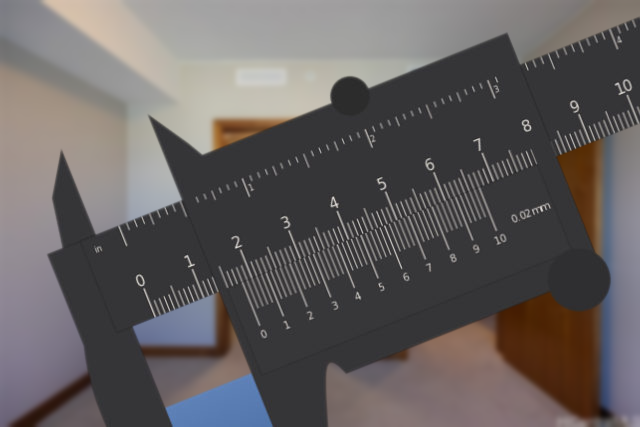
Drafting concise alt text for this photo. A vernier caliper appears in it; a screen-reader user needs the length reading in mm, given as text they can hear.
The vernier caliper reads 18.0 mm
